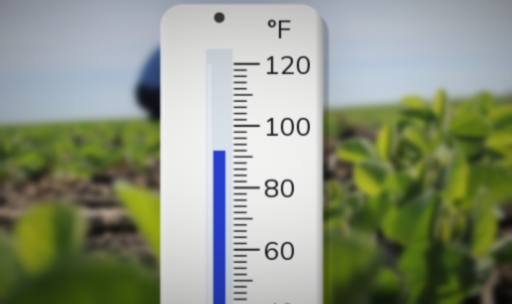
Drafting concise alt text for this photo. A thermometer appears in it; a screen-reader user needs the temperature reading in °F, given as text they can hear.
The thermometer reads 92 °F
